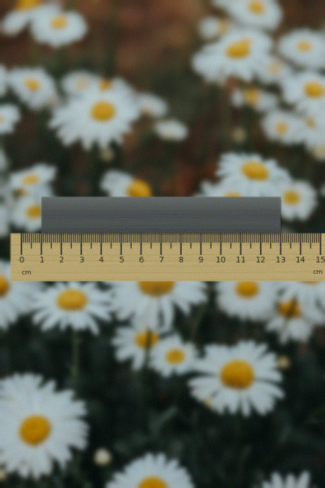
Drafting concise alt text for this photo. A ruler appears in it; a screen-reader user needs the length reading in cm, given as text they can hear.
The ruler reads 12 cm
